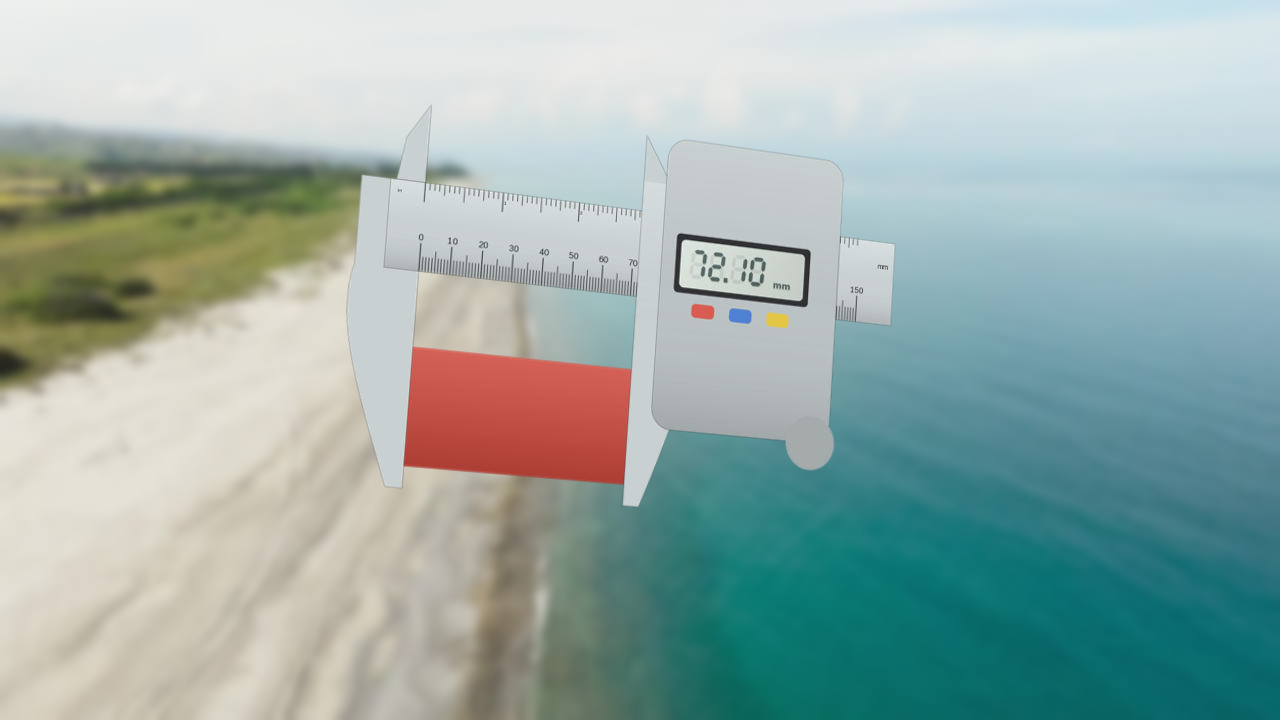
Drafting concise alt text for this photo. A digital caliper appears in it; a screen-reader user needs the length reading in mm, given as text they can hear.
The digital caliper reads 72.10 mm
